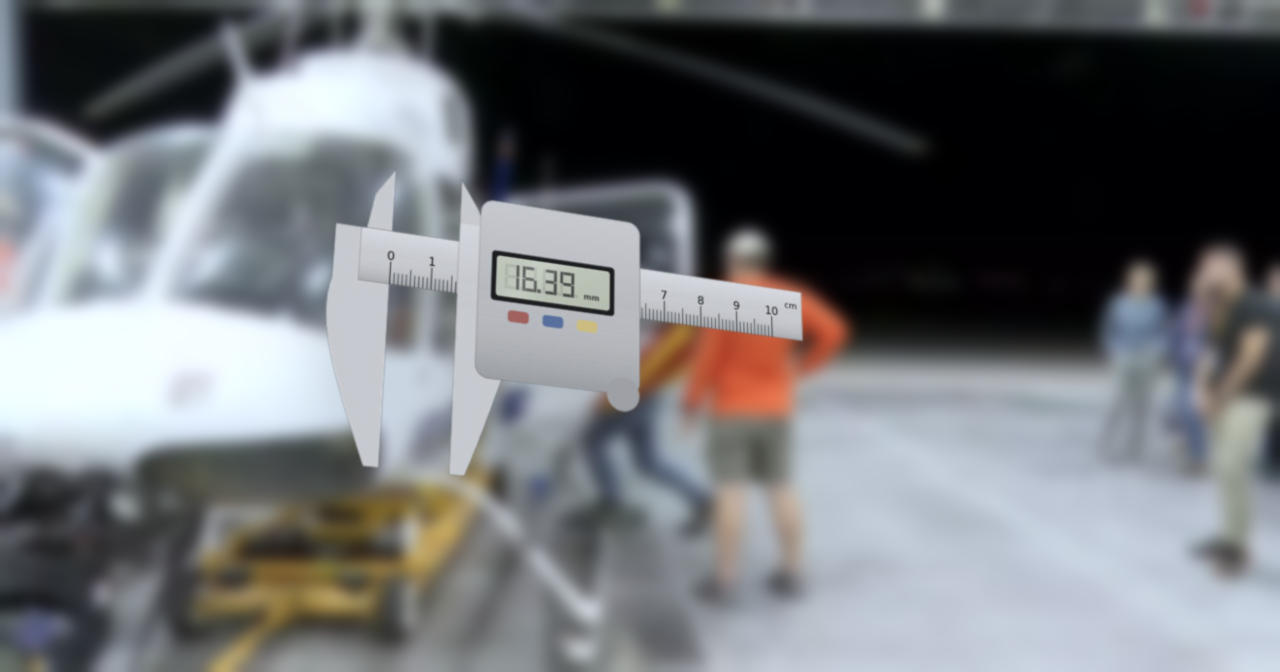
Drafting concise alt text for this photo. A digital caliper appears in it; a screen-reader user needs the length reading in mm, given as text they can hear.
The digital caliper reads 16.39 mm
